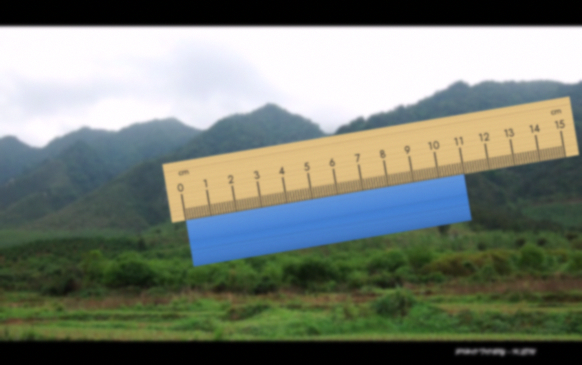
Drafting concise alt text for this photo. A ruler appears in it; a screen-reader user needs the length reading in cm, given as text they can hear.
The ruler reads 11 cm
